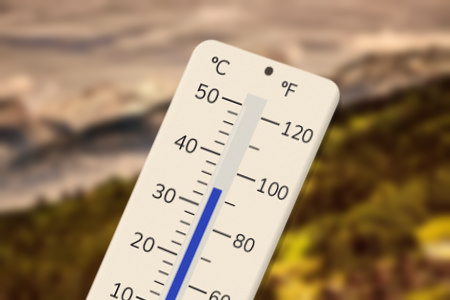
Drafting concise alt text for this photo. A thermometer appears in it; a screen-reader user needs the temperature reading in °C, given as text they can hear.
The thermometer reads 34 °C
